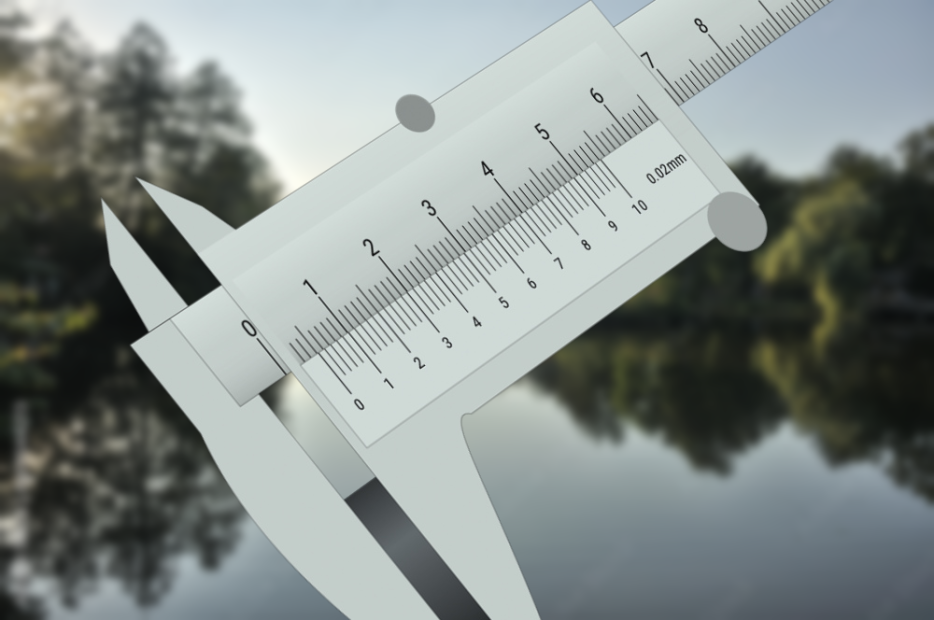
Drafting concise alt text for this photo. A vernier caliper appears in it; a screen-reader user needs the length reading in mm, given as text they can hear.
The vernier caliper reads 5.2 mm
